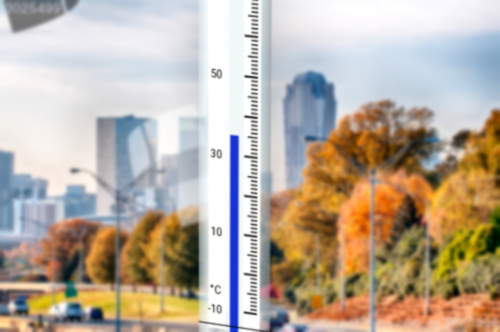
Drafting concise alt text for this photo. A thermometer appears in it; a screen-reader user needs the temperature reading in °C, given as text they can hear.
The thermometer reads 35 °C
